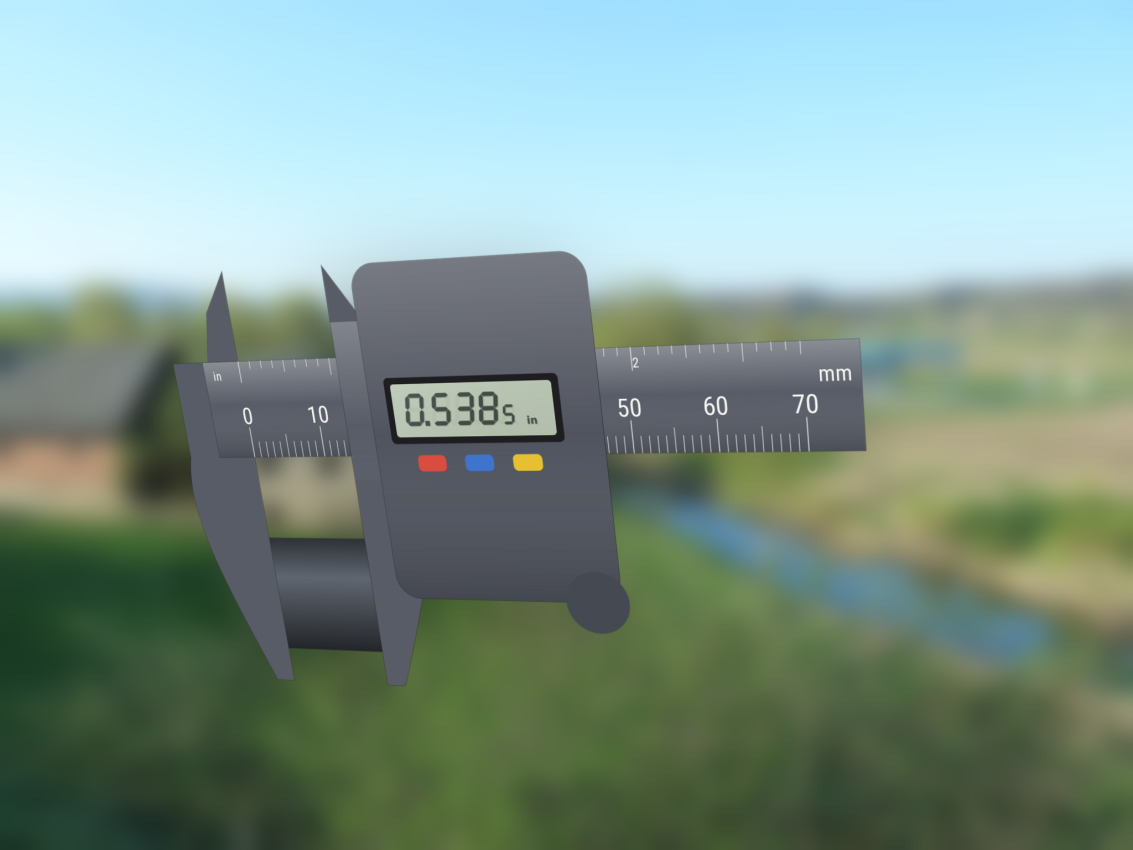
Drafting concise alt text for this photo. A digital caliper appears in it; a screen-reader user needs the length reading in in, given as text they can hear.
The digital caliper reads 0.5385 in
